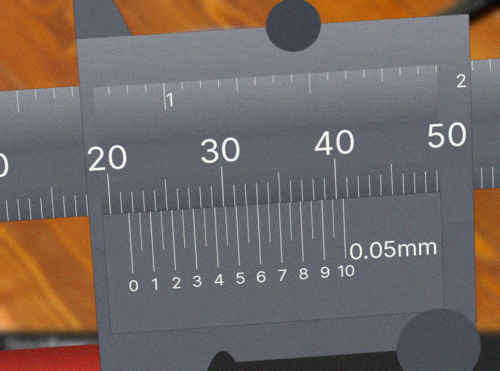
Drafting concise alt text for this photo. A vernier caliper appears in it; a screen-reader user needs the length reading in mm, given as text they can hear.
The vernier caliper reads 21.6 mm
